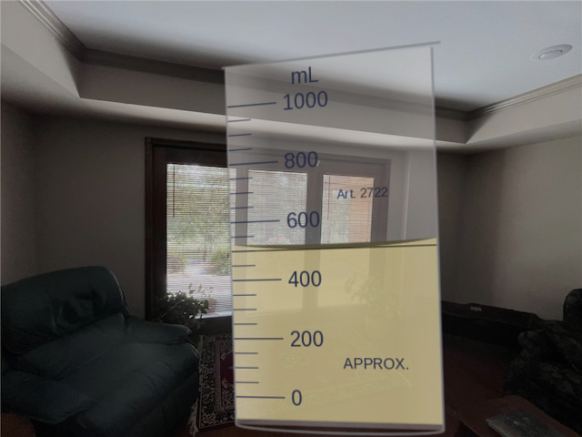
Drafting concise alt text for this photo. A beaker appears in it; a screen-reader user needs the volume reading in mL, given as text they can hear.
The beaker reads 500 mL
